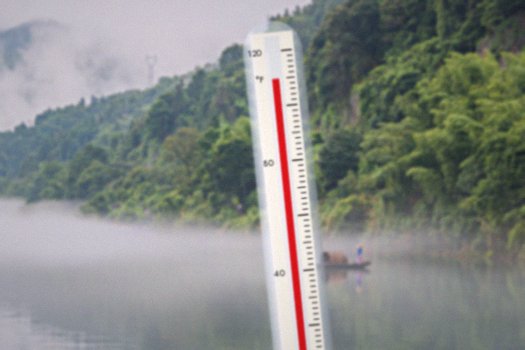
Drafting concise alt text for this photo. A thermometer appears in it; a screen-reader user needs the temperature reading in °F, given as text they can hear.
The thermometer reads 110 °F
